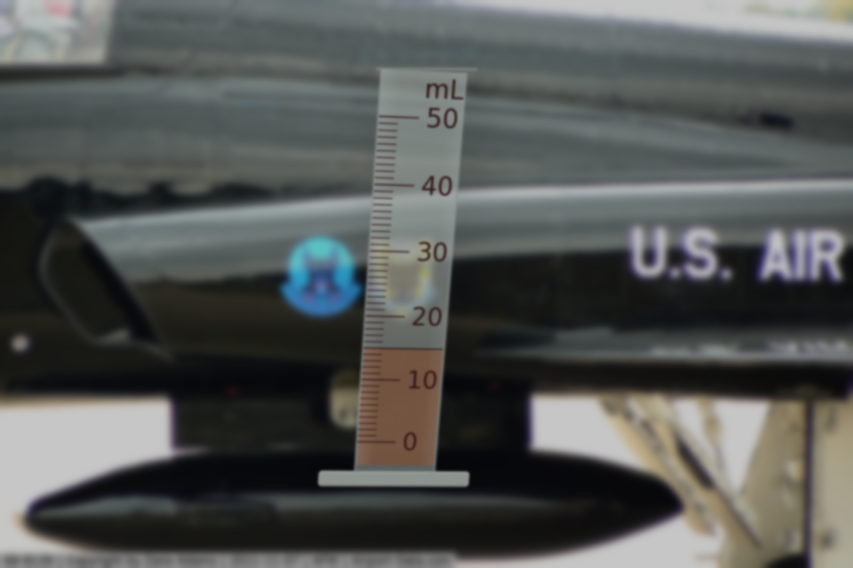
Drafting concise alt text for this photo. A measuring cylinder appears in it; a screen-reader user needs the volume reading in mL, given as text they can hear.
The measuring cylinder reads 15 mL
